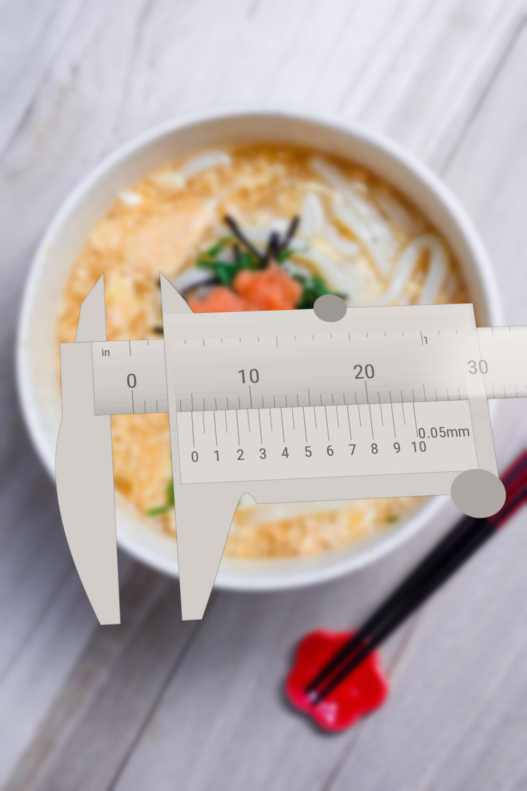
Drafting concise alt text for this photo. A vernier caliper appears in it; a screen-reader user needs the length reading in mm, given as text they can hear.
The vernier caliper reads 4.9 mm
